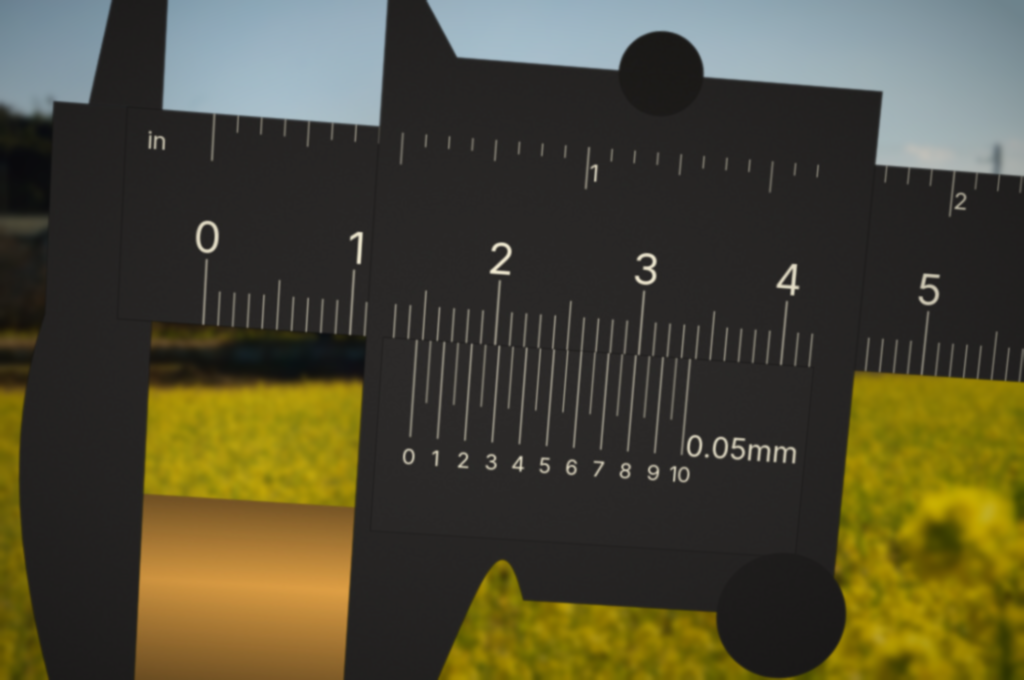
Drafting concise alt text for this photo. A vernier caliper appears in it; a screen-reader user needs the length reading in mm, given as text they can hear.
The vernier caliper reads 14.6 mm
